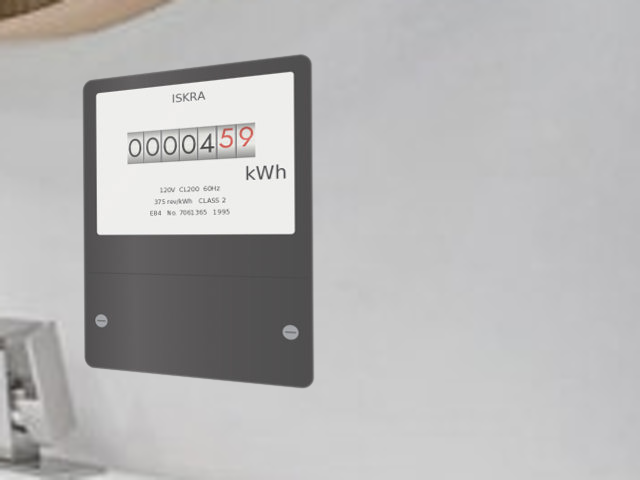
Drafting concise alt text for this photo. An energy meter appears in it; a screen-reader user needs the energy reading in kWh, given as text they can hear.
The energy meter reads 4.59 kWh
